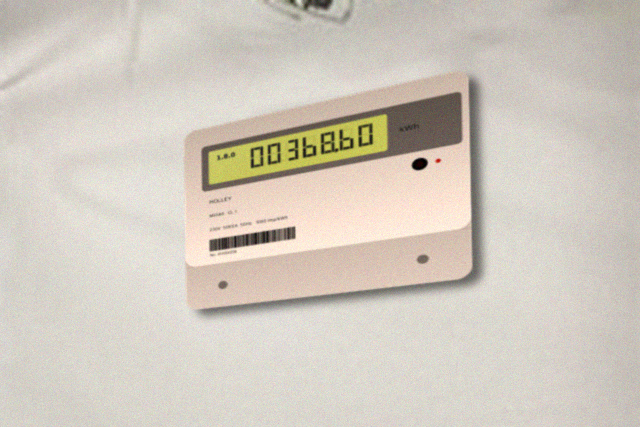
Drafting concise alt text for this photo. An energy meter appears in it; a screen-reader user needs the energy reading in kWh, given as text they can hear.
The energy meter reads 368.60 kWh
